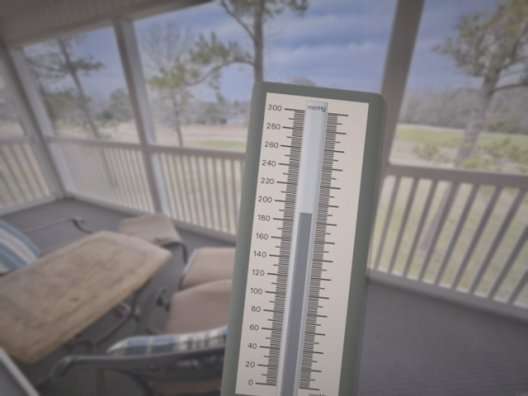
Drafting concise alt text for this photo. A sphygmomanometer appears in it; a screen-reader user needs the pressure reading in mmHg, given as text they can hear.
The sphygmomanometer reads 190 mmHg
